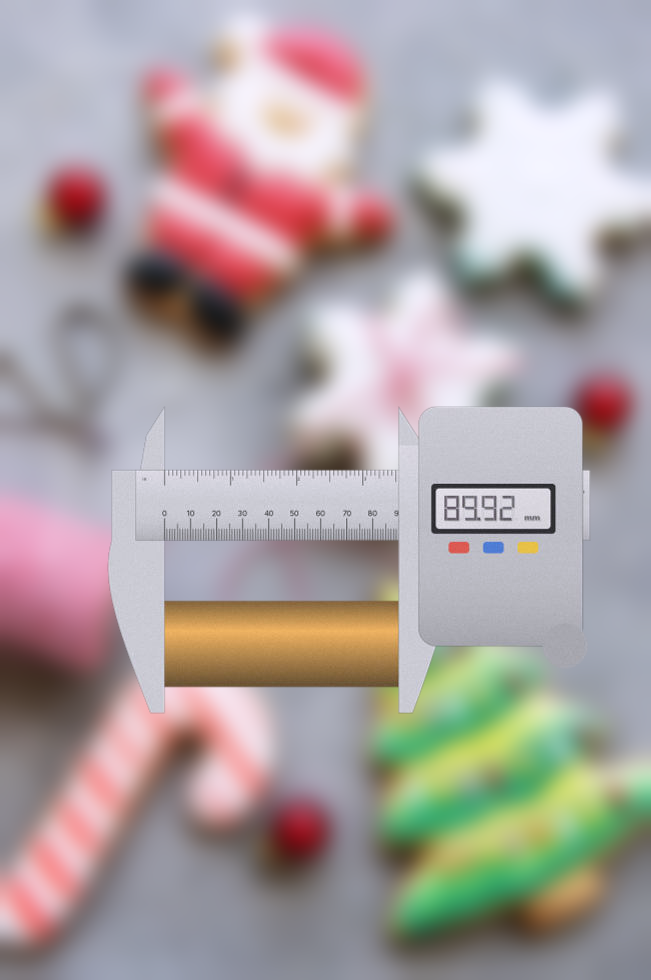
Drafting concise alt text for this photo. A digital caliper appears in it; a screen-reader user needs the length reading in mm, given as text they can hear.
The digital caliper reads 89.92 mm
